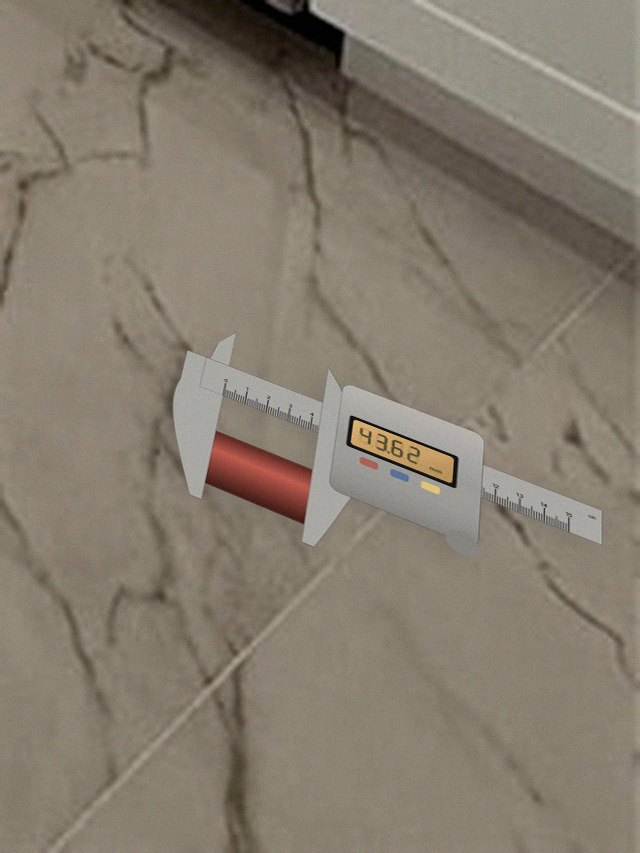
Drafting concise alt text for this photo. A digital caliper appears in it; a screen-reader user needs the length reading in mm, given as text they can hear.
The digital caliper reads 43.62 mm
